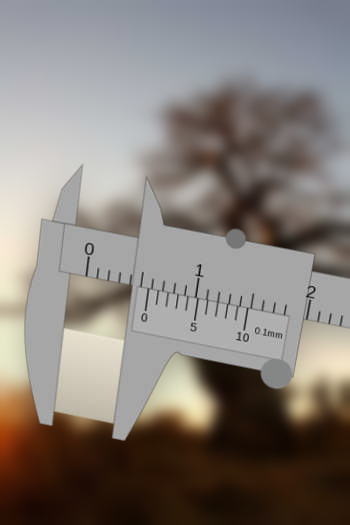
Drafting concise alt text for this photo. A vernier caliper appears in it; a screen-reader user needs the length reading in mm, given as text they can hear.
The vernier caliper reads 5.7 mm
